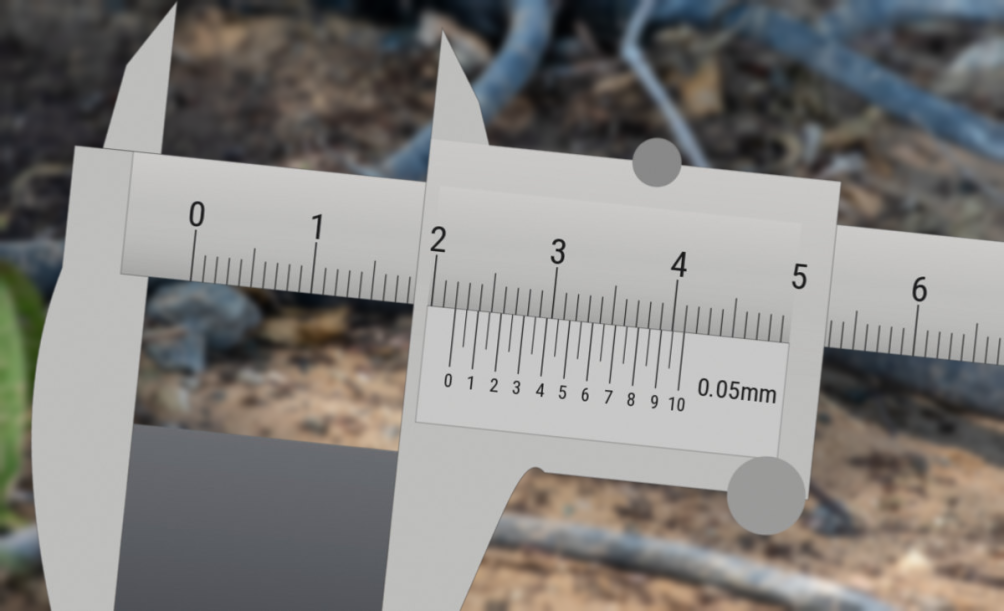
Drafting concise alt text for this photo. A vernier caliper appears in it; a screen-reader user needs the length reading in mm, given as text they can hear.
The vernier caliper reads 22.0 mm
